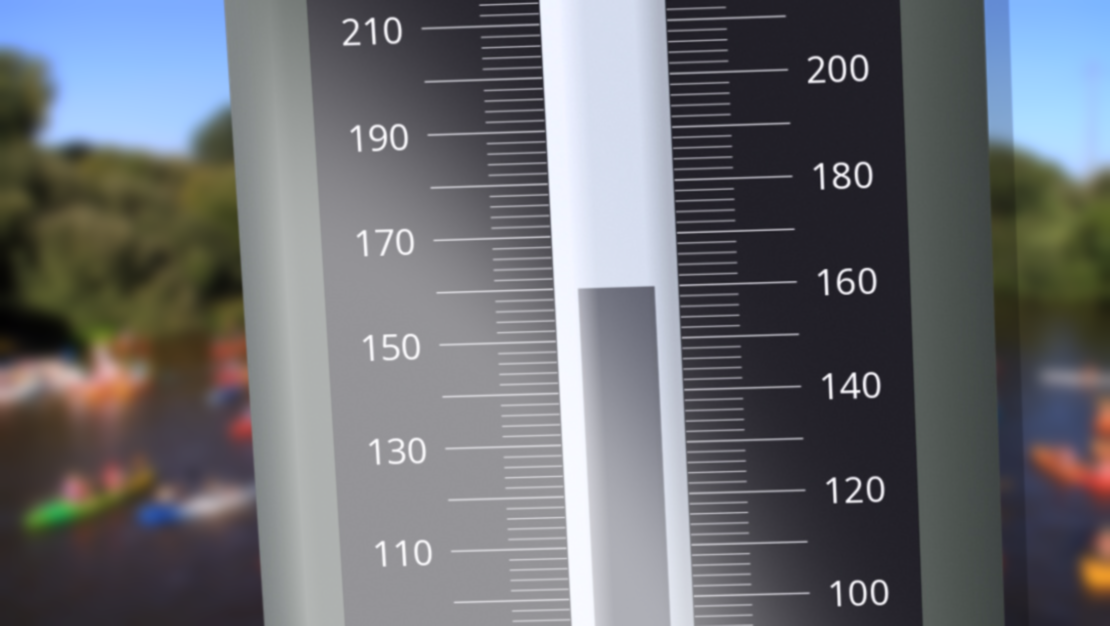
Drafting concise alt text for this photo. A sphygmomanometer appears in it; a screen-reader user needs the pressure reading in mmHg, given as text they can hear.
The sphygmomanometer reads 160 mmHg
